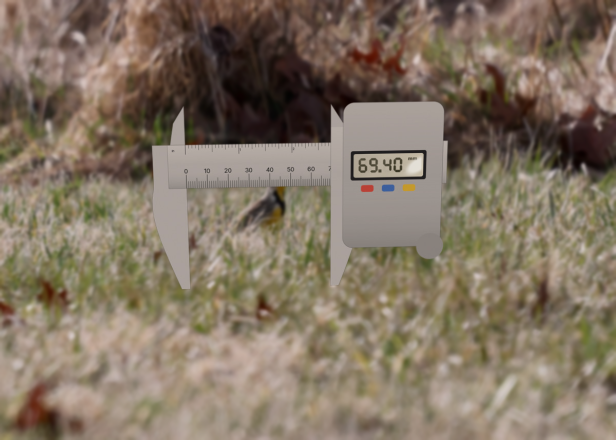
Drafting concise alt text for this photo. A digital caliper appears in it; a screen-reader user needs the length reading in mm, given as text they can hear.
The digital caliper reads 69.40 mm
